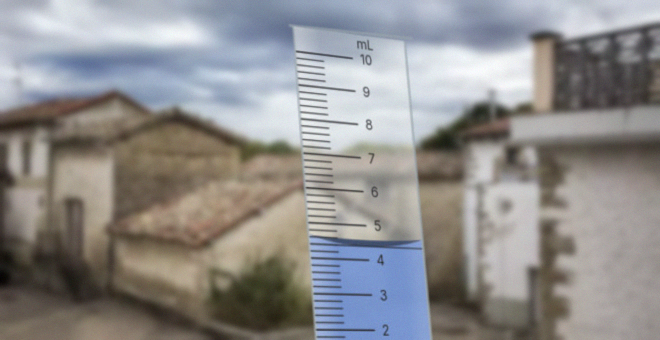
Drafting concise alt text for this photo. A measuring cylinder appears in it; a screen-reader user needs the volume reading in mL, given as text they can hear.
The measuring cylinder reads 4.4 mL
